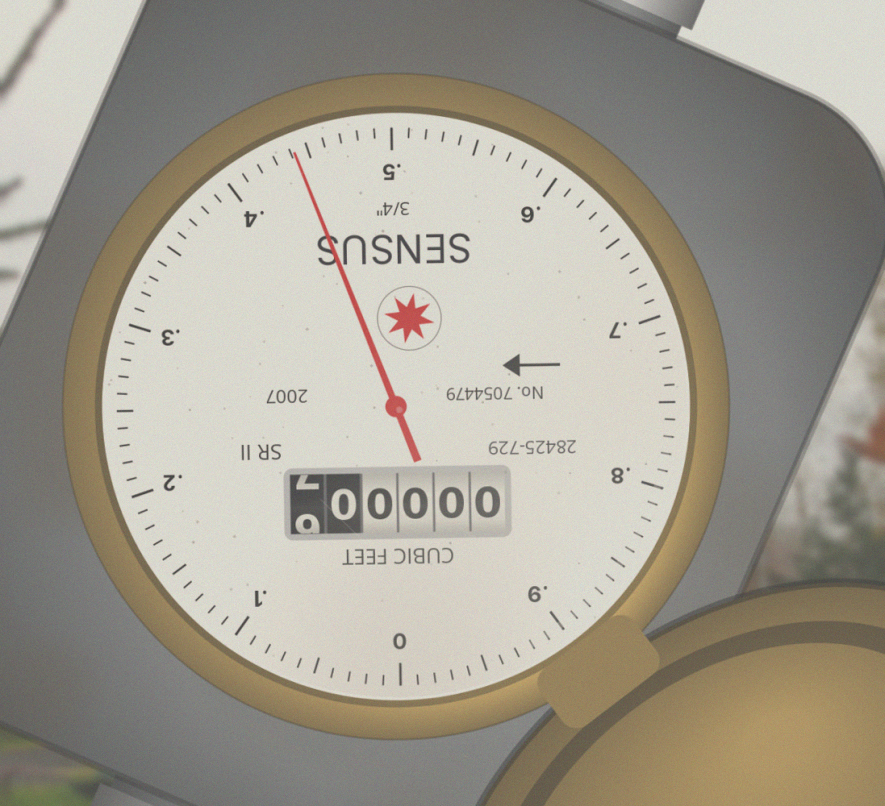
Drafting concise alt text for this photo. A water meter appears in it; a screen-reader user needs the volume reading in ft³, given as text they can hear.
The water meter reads 6.44 ft³
